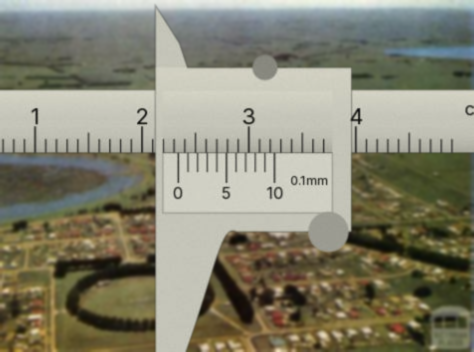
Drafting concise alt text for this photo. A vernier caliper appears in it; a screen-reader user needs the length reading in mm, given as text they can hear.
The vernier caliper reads 23.4 mm
